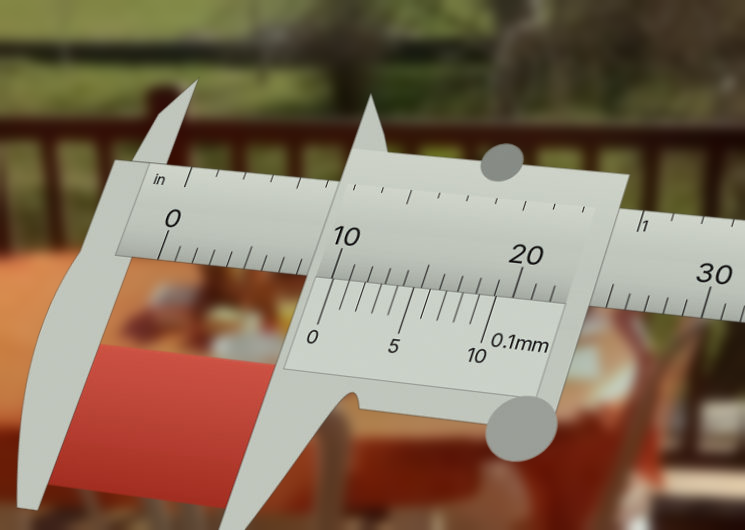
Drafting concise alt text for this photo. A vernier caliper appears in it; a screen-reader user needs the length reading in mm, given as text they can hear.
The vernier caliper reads 10.1 mm
